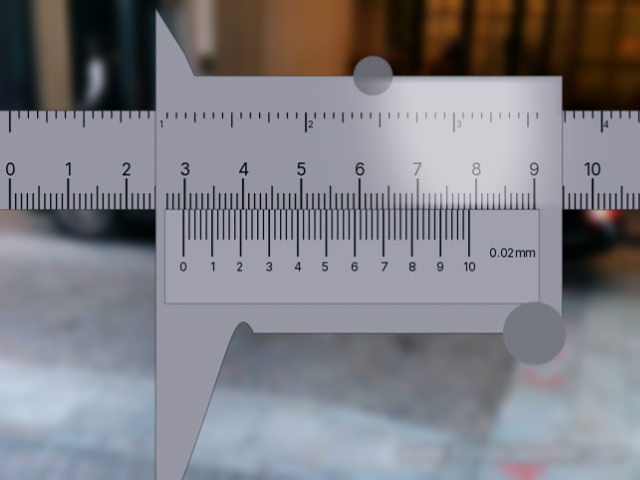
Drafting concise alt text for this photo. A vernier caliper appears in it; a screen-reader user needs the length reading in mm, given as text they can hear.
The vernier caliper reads 29.8 mm
